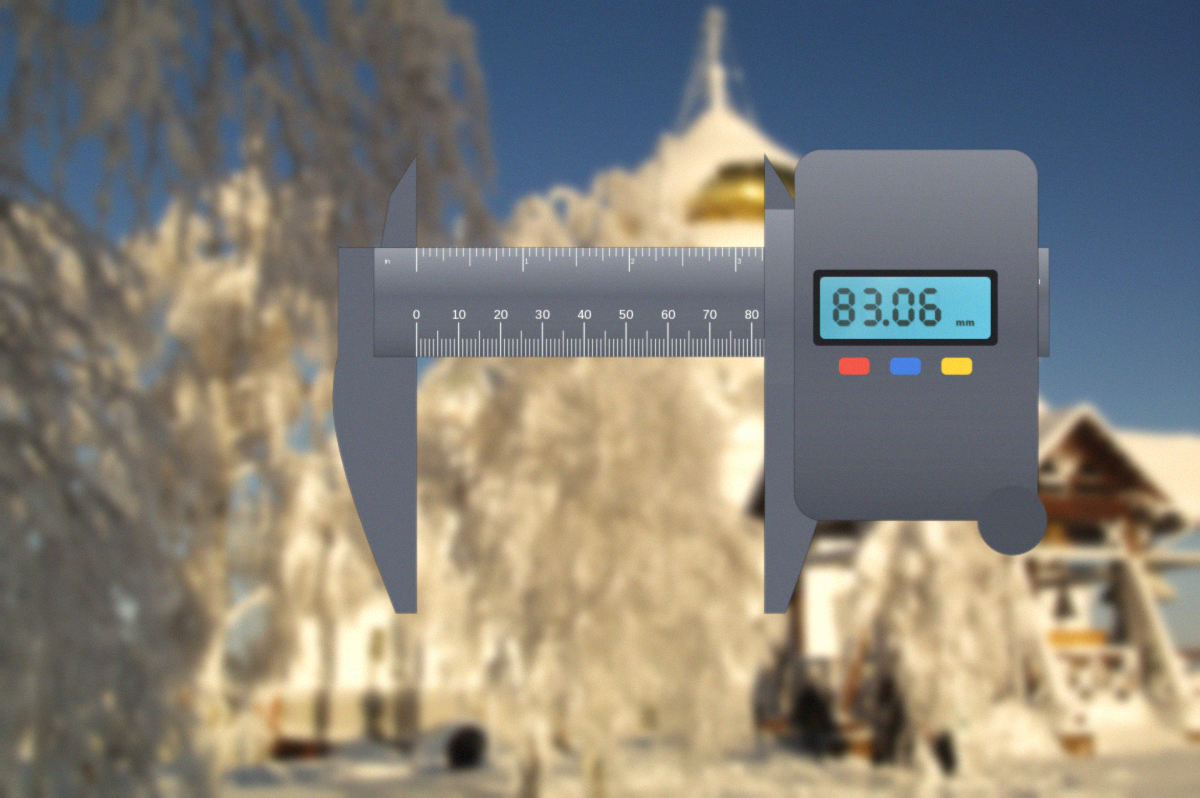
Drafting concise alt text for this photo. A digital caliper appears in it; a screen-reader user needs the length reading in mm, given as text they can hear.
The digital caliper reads 83.06 mm
